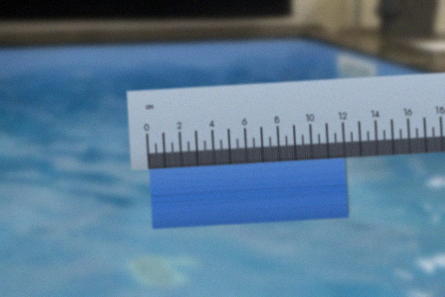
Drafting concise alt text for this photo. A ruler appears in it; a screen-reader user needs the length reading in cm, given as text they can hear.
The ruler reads 12 cm
